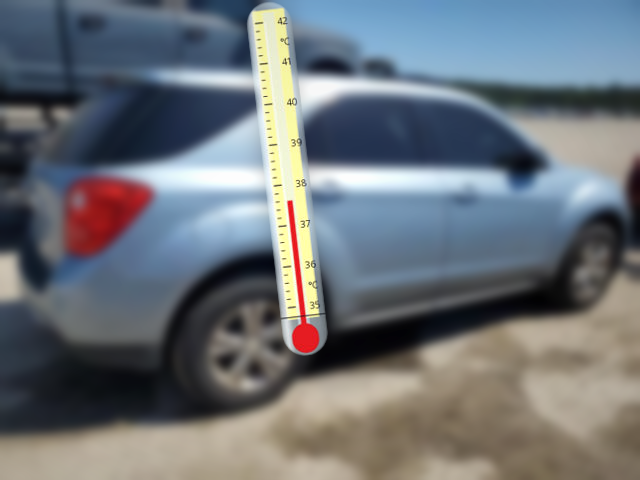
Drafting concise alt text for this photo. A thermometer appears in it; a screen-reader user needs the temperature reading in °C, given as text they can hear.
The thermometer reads 37.6 °C
